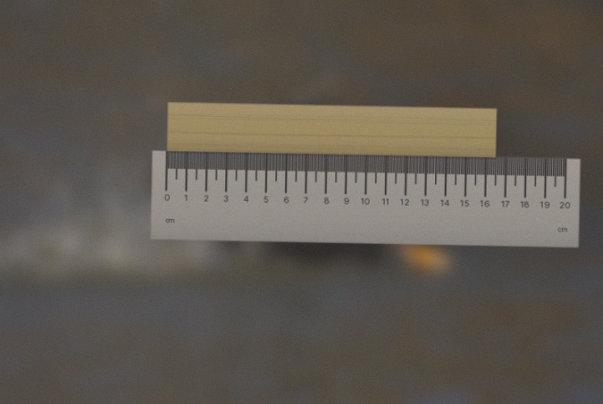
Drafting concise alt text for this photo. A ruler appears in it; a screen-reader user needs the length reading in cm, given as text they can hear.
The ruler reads 16.5 cm
